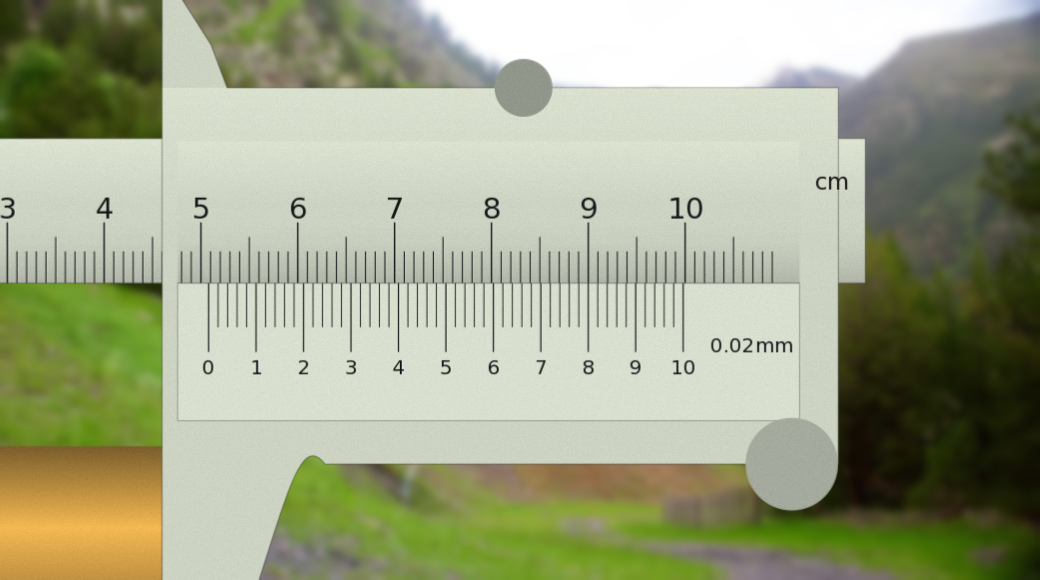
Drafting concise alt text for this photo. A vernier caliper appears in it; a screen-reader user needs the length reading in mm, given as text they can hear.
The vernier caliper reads 50.8 mm
